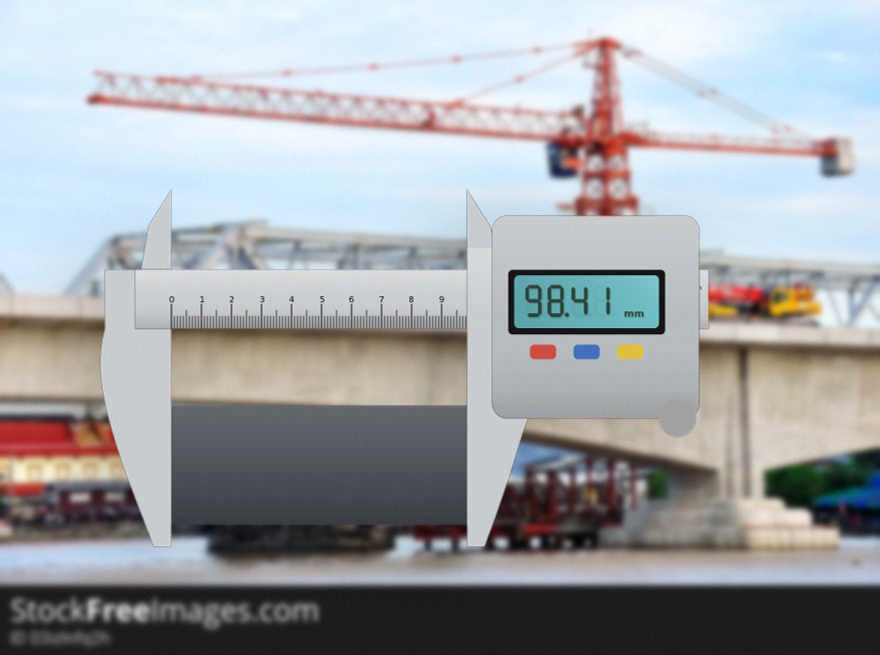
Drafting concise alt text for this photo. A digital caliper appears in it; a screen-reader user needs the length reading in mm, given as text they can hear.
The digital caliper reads 98.41 mm
